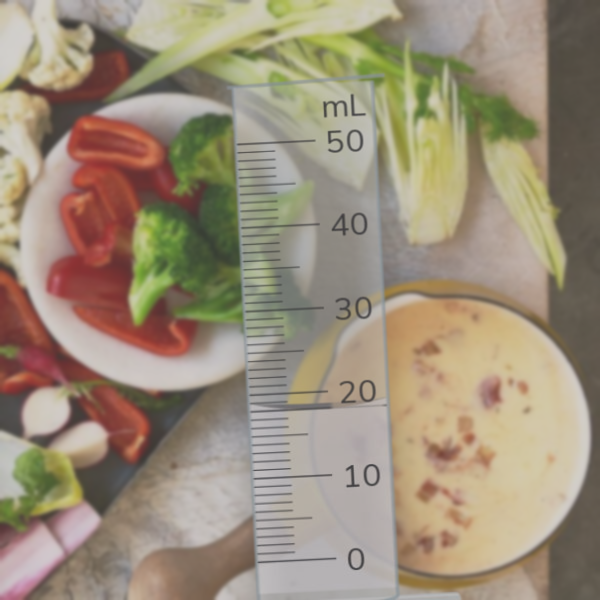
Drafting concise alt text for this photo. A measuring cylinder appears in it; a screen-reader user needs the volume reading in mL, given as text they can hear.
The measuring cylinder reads 18 mL
